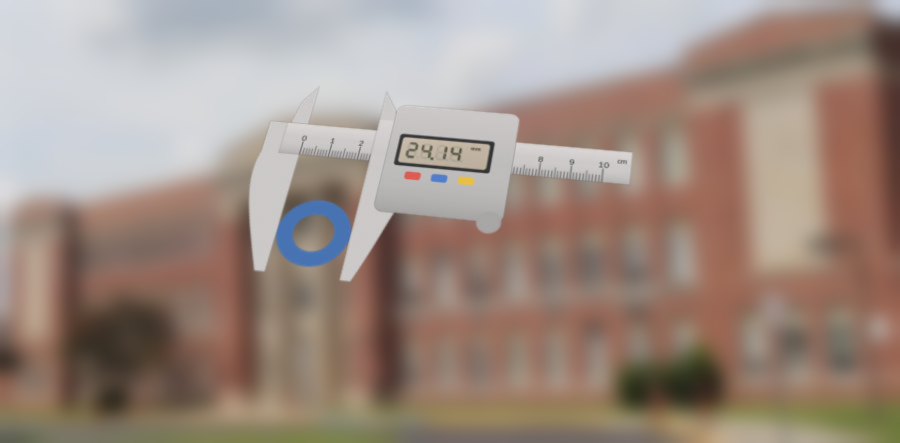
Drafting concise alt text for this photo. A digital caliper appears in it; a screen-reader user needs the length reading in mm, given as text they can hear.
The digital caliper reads 24.14 mm
